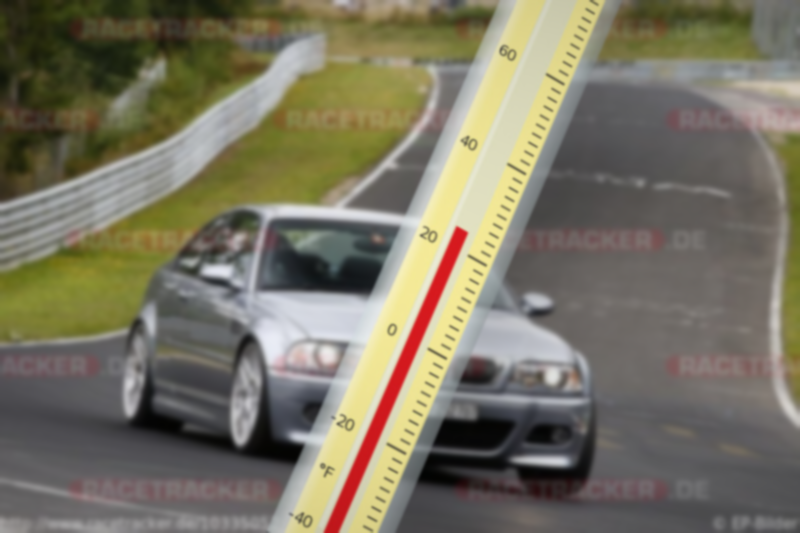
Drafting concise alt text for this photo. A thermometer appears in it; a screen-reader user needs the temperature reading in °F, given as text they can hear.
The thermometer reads 24 °F
